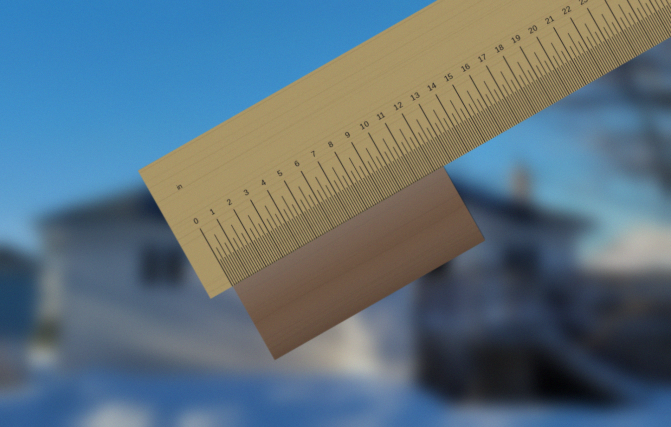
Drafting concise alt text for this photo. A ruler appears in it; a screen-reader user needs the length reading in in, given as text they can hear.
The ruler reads 12.5 in
